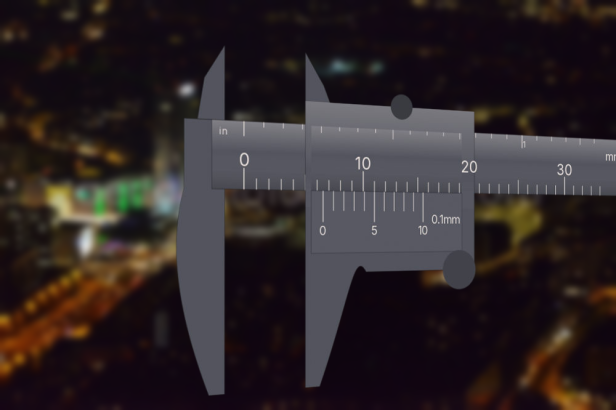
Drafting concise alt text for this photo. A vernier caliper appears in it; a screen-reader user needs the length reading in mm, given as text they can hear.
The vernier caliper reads 6.5 mm
